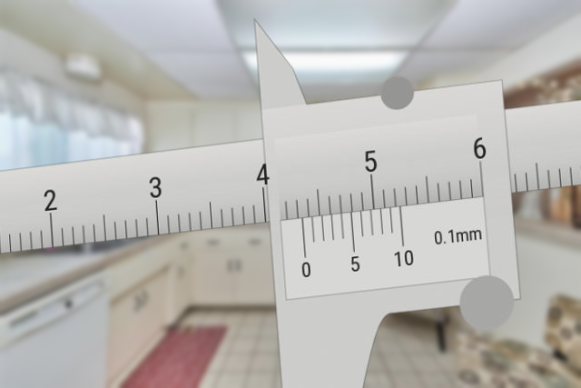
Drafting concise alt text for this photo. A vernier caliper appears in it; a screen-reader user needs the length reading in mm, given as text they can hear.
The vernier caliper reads 43.4 mm
